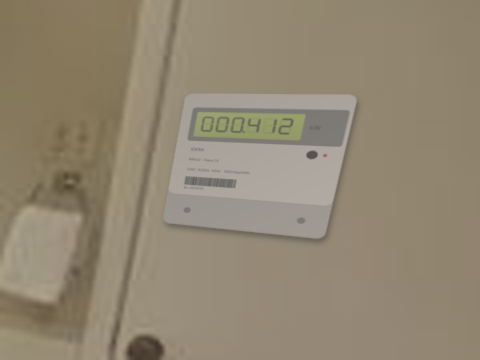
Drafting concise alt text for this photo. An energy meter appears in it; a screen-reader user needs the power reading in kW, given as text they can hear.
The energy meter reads 0.412 kW
